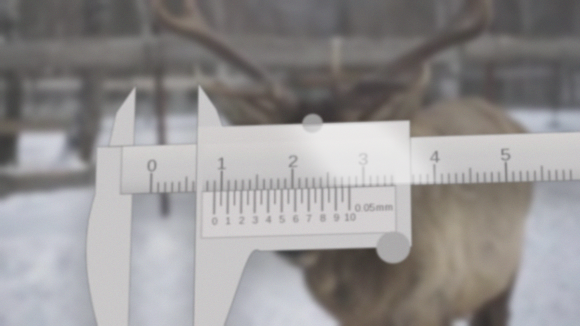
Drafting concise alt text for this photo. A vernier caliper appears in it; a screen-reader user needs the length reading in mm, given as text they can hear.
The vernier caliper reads 9.0 mm
